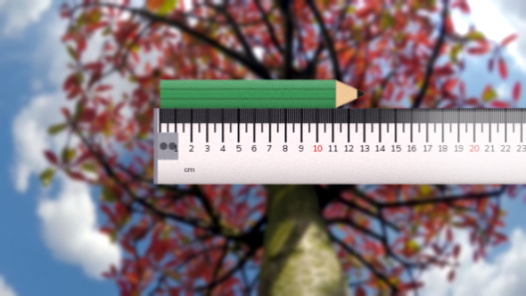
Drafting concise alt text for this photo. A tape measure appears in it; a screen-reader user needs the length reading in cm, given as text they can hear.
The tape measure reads 13 cm
